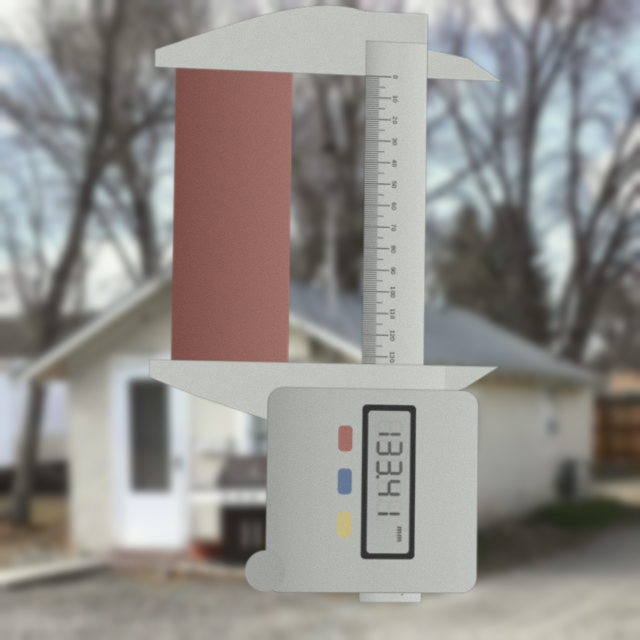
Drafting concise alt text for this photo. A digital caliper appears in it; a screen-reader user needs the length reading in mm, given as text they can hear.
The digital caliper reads 133.41 mm
